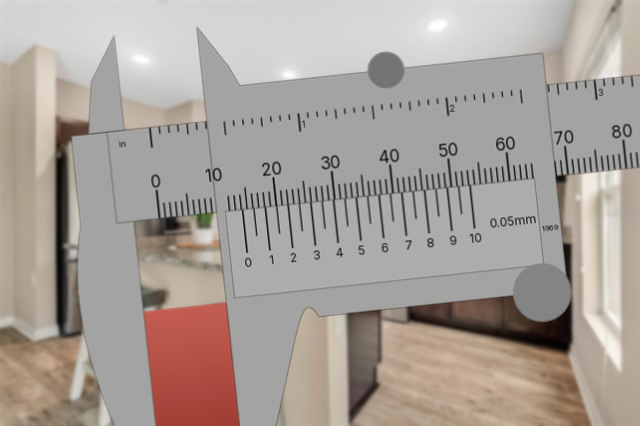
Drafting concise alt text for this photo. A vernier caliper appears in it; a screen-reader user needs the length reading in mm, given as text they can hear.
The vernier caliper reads 14.2 mm
